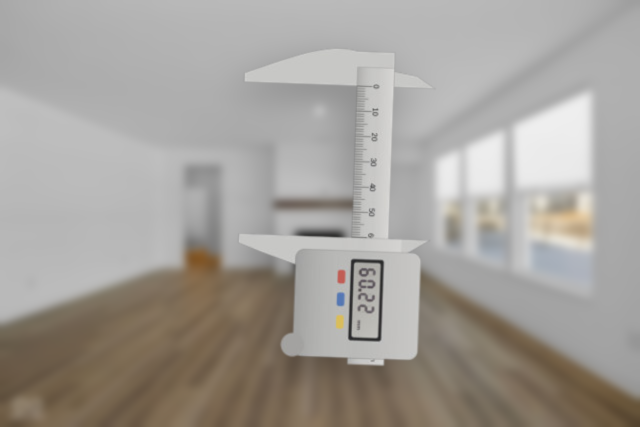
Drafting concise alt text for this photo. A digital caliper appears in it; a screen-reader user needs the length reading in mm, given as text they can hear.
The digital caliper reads 60.22 mm
